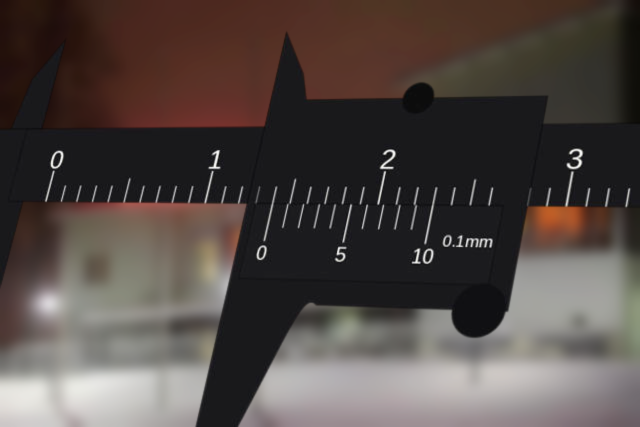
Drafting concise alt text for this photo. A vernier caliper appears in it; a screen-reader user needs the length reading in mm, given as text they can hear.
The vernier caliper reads 14.0 mm
